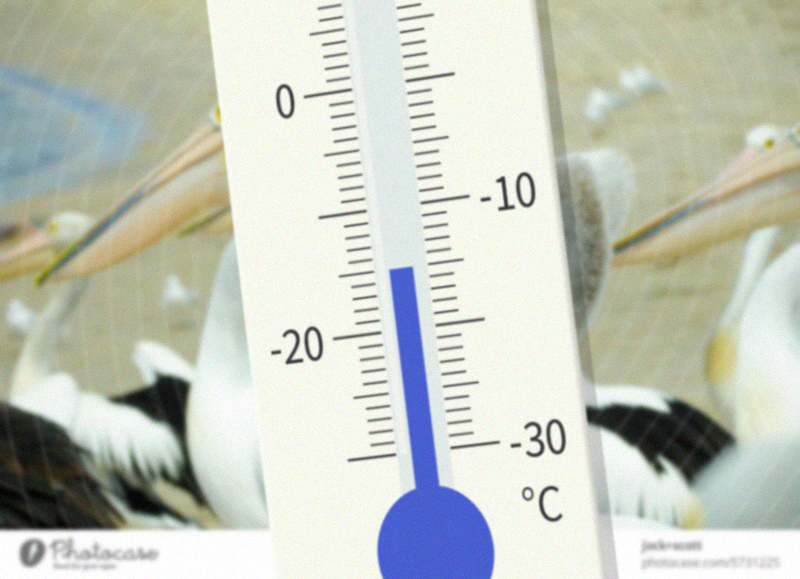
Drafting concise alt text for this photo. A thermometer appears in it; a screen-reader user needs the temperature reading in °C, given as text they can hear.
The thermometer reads -15 °C
